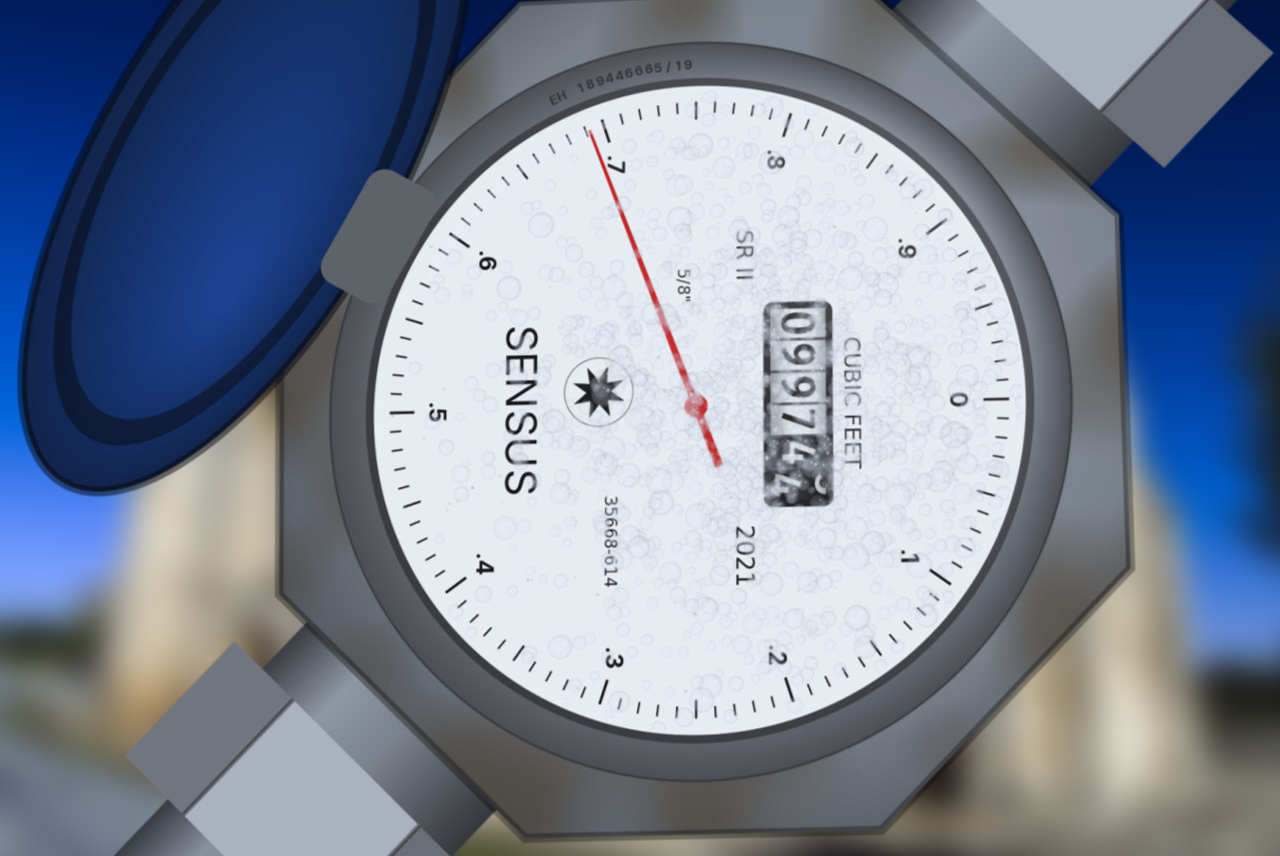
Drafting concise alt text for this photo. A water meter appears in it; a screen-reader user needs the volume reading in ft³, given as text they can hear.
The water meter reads 99743.69 ft³
